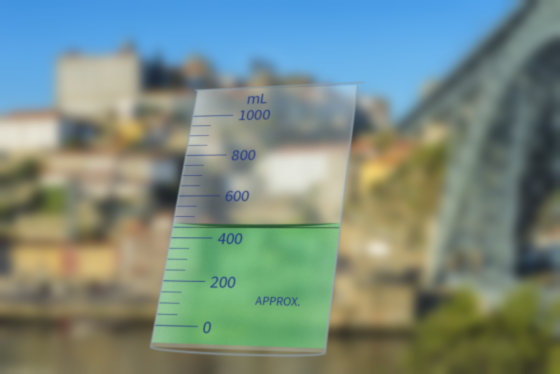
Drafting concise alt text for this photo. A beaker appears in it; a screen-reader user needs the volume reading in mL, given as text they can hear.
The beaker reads 450 mL
